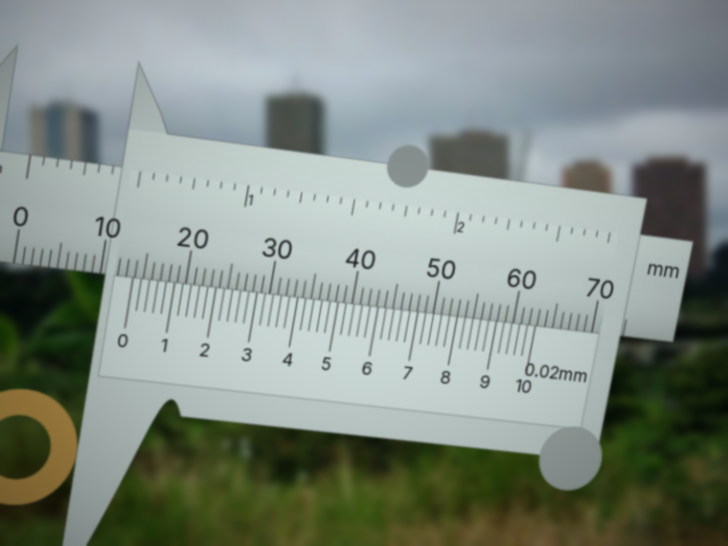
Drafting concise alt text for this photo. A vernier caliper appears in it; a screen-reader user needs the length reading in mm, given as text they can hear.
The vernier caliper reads 13.8 mm
